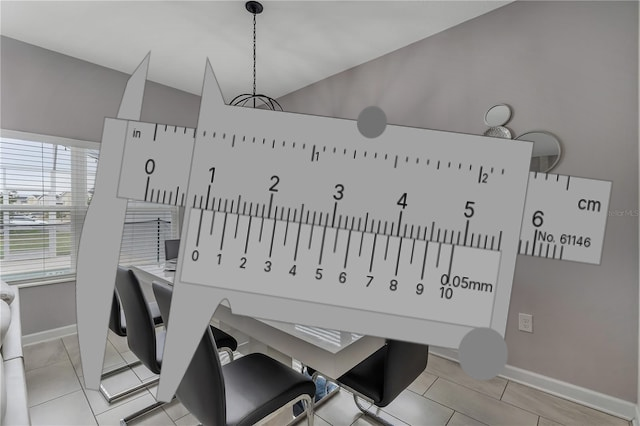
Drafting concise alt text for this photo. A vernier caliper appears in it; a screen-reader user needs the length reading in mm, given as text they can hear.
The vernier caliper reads 9.4 mm
